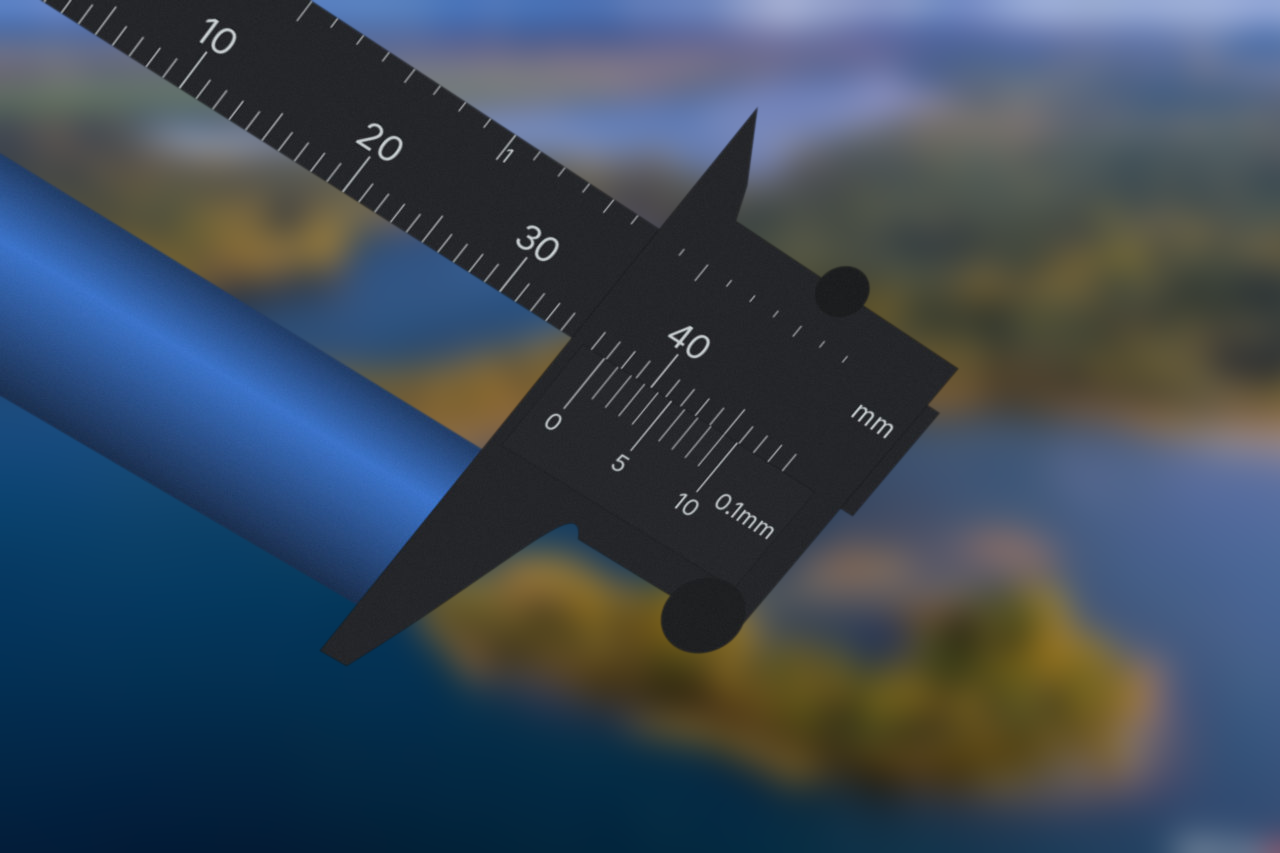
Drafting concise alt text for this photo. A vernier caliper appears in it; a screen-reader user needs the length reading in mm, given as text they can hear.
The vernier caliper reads 36.9 mm
